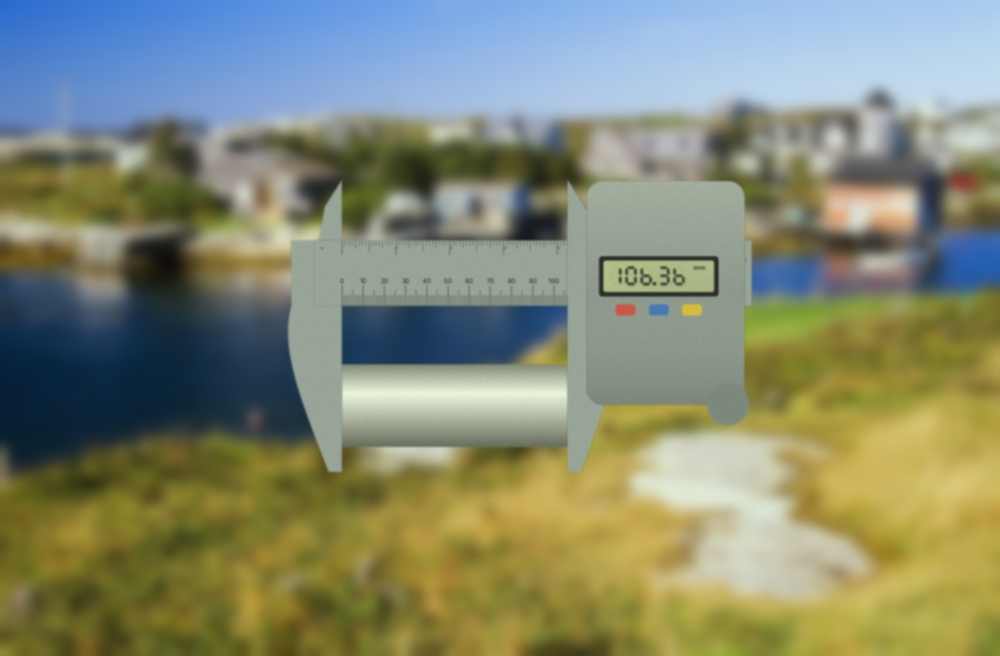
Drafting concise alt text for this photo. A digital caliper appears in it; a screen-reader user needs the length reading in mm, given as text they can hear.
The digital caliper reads 106.36 mm
